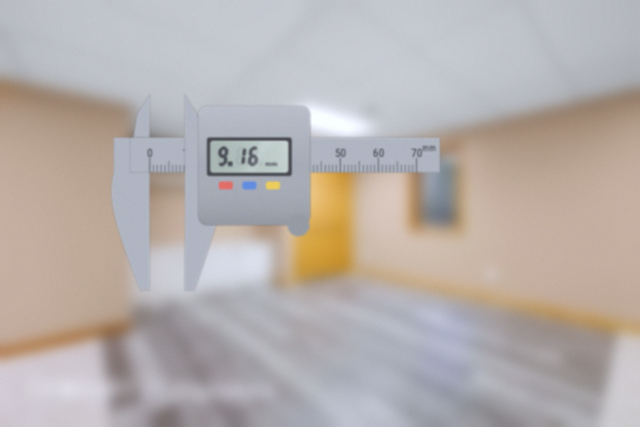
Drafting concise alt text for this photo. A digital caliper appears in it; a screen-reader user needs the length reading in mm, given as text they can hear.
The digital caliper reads 9.16 mm
